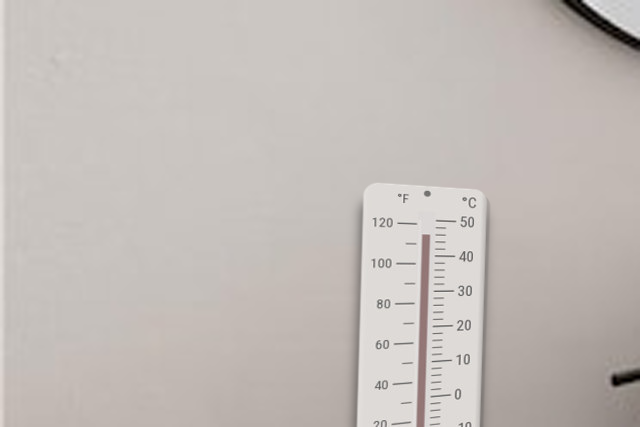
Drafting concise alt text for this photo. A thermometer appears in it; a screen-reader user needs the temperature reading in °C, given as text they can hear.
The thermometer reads 46 °C
